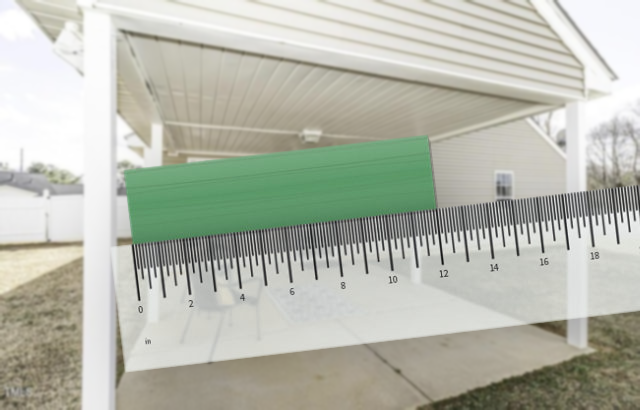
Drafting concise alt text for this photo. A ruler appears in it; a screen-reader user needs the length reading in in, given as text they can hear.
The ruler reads 12 in
